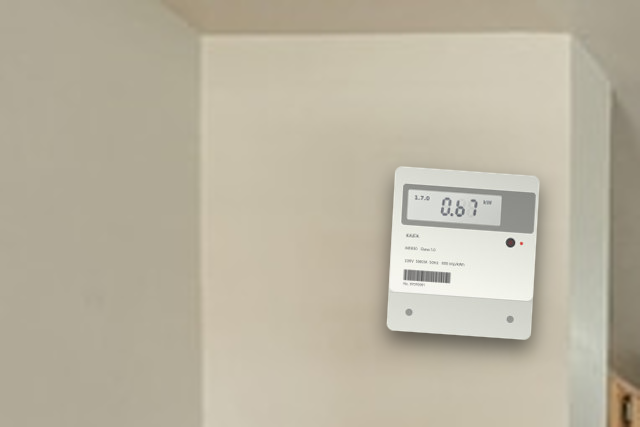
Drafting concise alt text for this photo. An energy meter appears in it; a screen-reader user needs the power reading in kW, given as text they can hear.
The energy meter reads 0.67 kW
